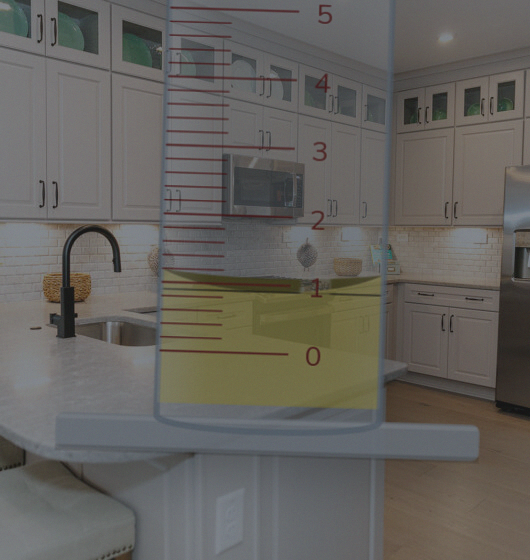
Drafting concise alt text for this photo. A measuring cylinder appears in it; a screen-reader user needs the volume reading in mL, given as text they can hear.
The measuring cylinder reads 0.9 mL
